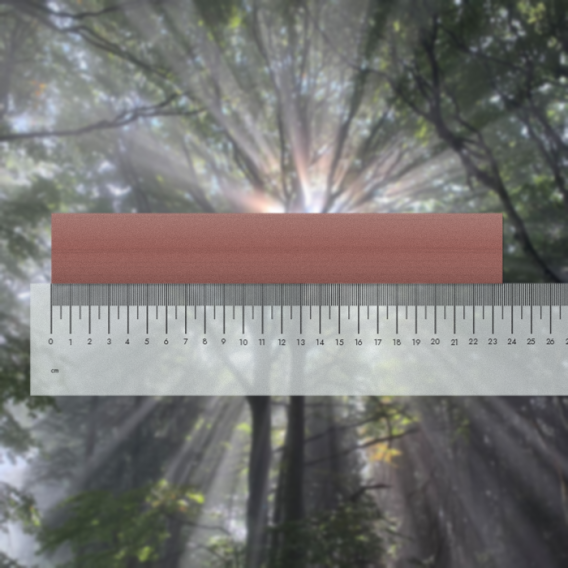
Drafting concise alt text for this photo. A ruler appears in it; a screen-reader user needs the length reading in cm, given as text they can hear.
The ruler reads 23.5 cm
